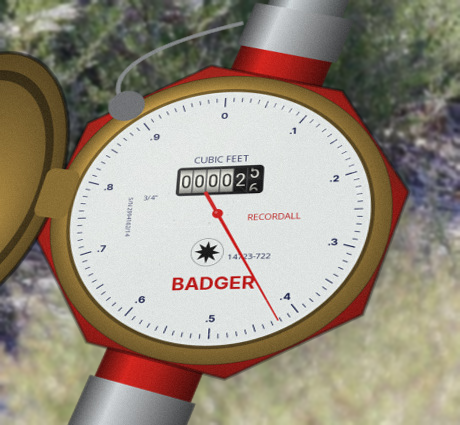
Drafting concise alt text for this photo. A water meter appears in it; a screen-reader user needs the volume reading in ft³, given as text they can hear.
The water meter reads 25.42 ft³
